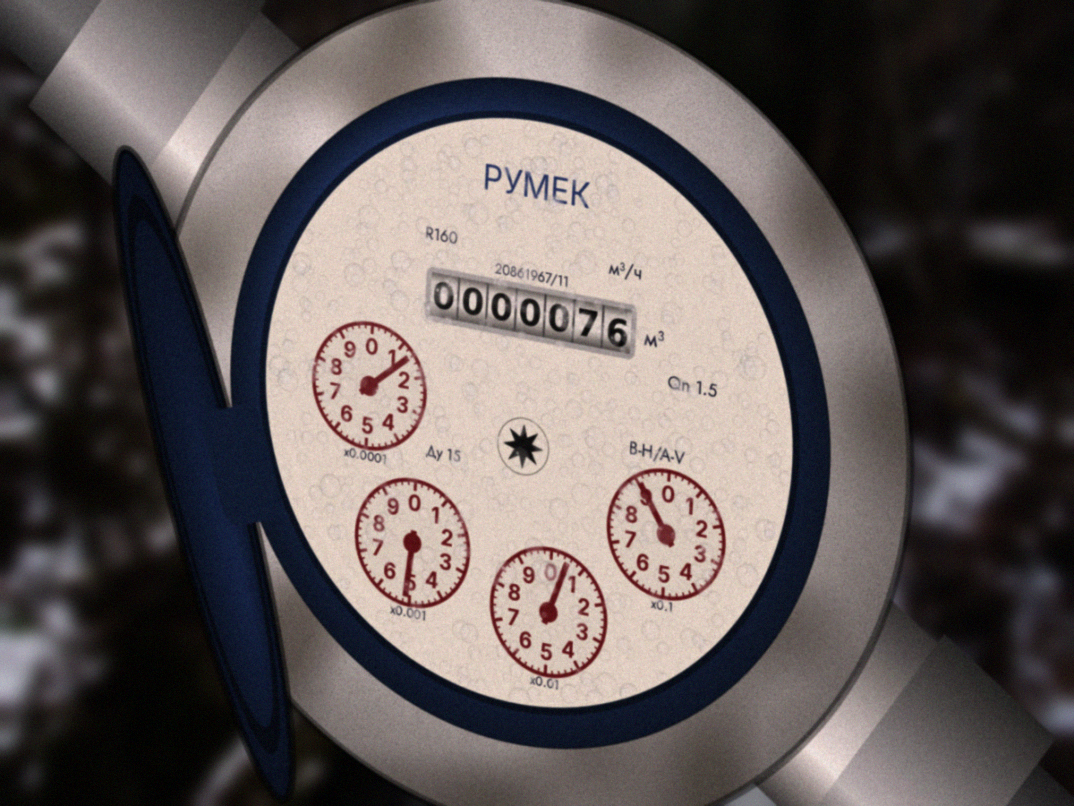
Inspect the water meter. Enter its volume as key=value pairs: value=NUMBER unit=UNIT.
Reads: value=75.9051 unit=m³
